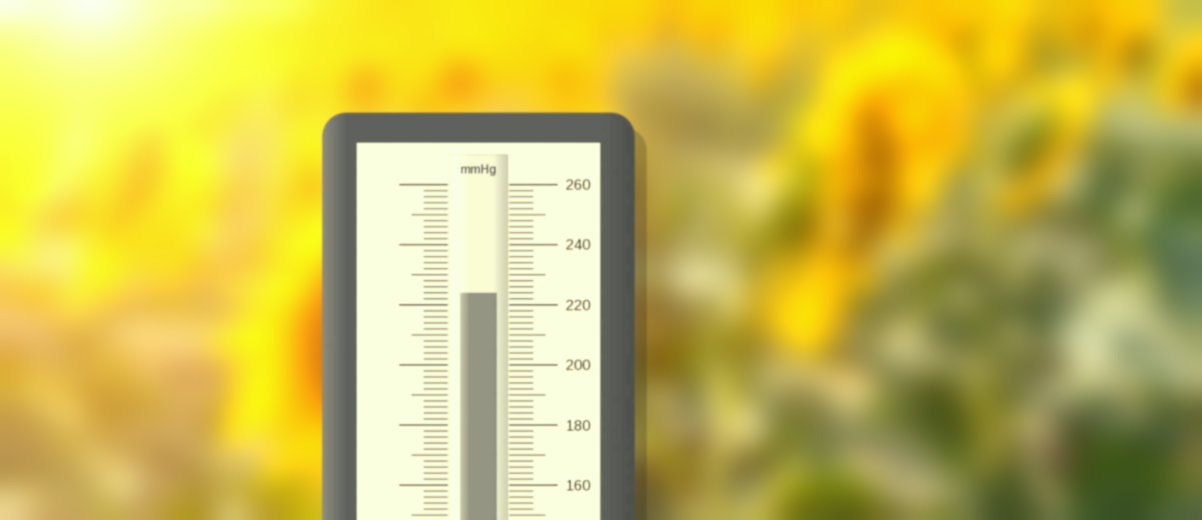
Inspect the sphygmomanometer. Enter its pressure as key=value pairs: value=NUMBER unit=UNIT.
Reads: value=224 unit=mmHg
